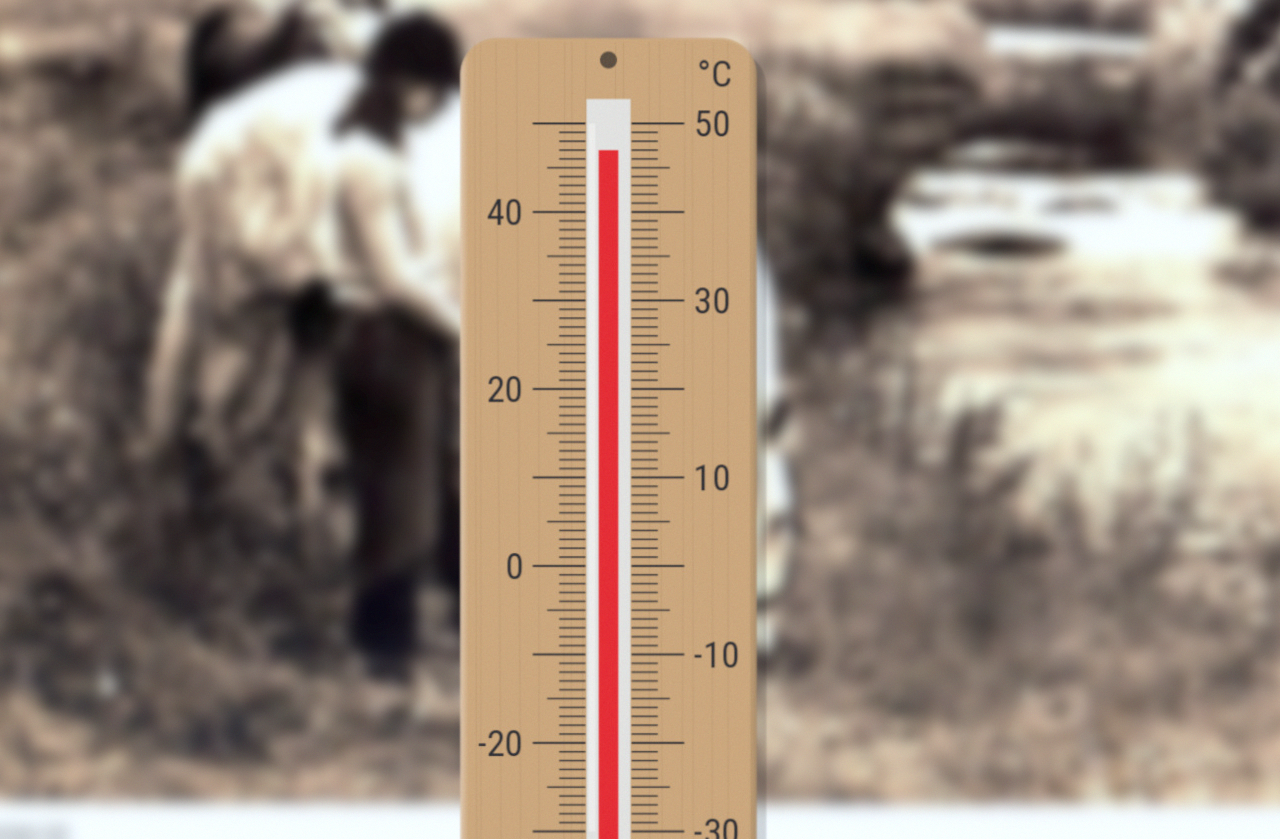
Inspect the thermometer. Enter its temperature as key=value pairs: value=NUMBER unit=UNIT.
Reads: value=47 unit=°C
